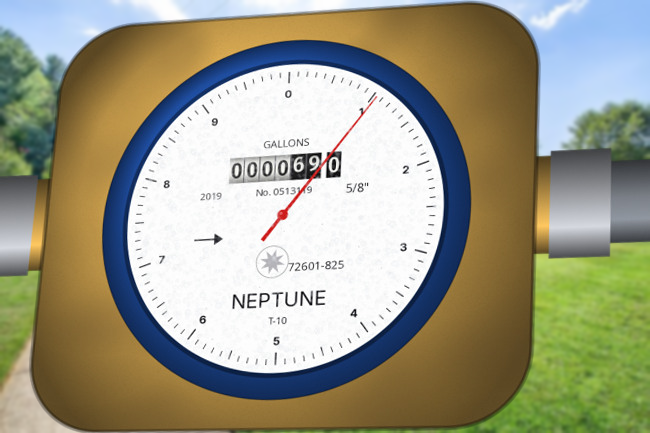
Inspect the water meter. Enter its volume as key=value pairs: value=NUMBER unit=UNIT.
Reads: value=691.0 unit=gal
